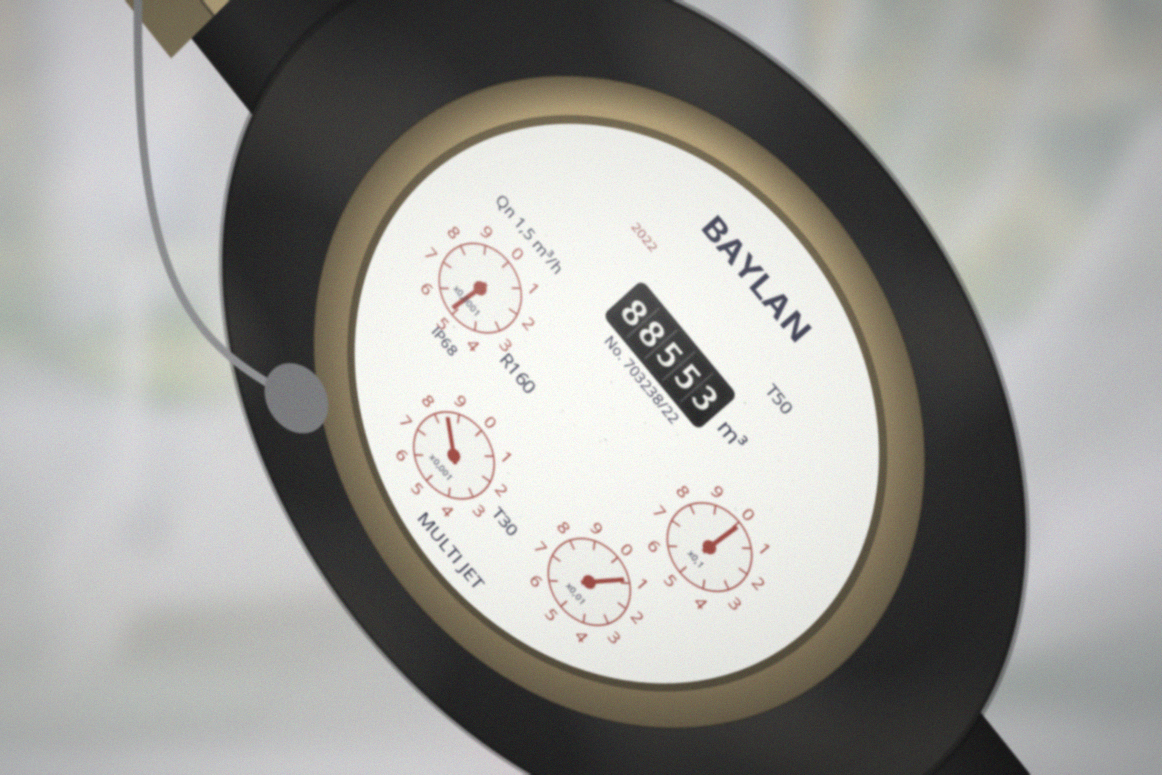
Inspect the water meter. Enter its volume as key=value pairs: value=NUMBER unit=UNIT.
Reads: value=88553.0085 unit=m³
